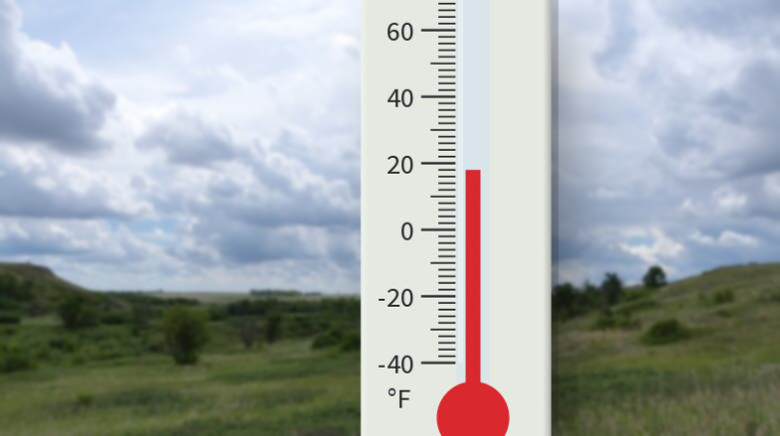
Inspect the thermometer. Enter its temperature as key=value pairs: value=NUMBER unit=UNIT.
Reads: value=18 unit=°F
